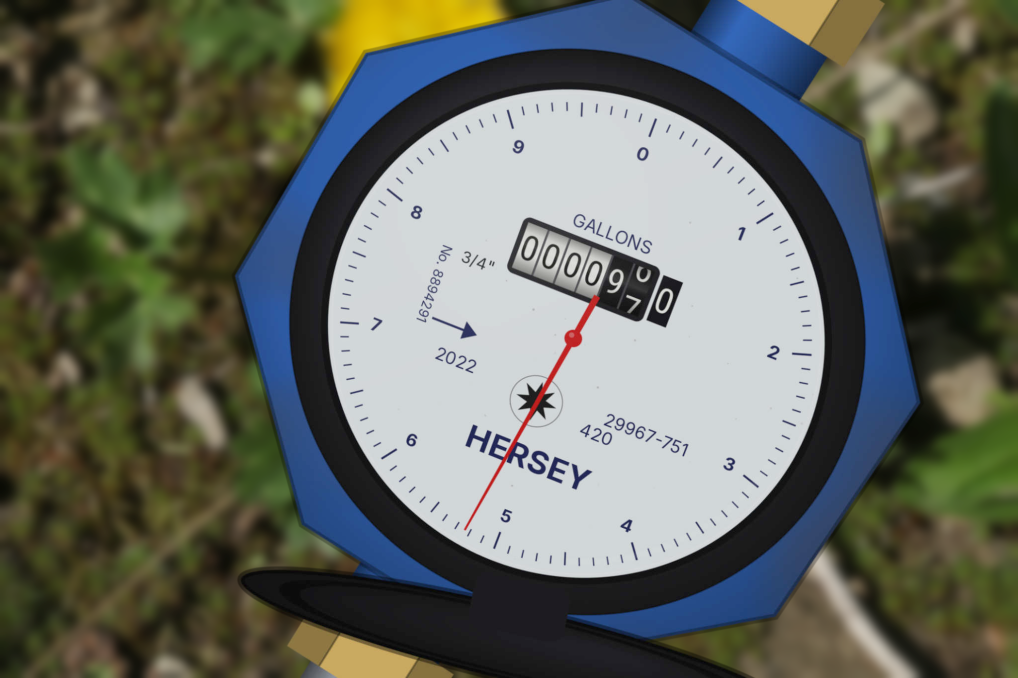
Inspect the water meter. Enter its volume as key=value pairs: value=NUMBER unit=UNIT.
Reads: value=965.2 unit=gal
